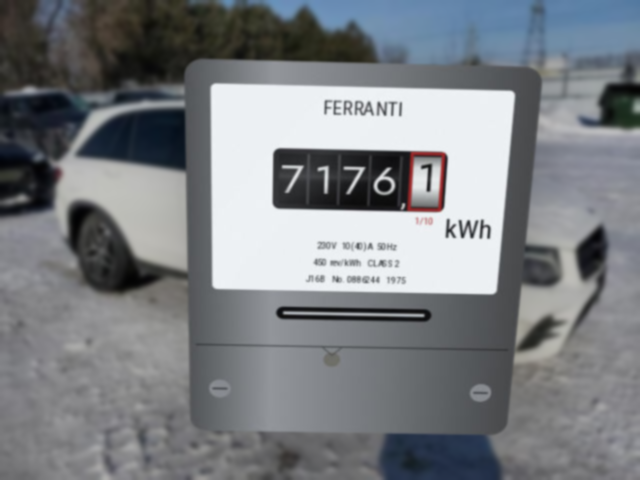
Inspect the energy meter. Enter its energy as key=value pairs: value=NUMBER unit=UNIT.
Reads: value=7176.1 unit=kWh
